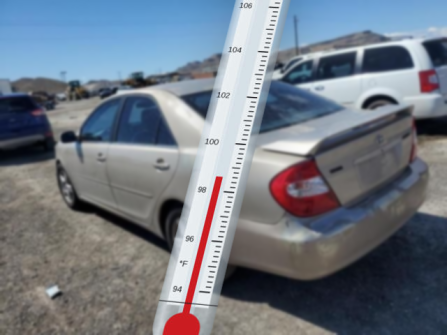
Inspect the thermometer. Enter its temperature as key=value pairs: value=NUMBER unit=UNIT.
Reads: value=98.6 unit=°F
